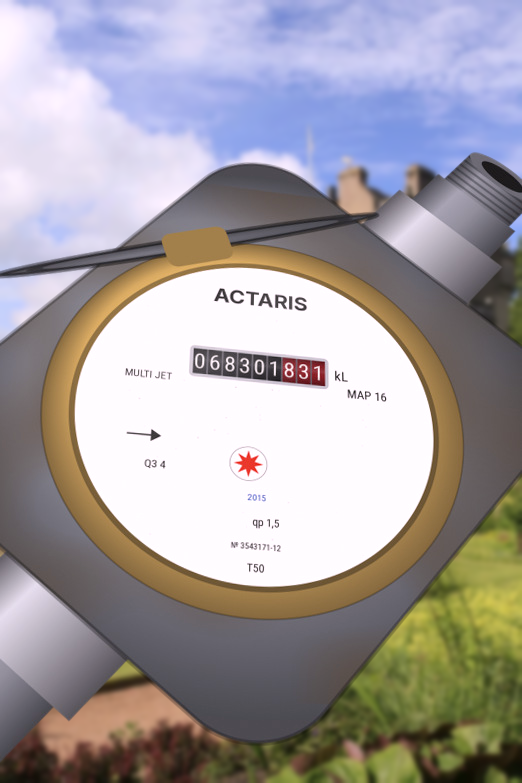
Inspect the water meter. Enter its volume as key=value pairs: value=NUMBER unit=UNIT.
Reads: value=68301.831 unit=kL
